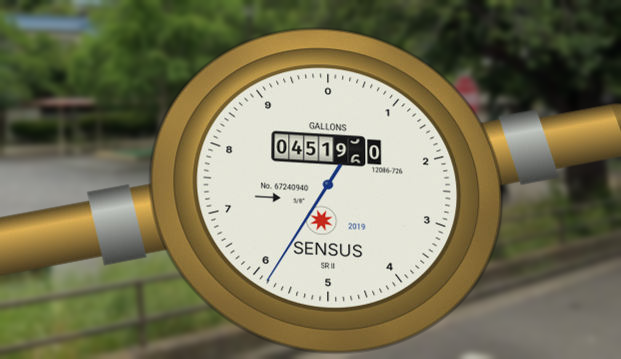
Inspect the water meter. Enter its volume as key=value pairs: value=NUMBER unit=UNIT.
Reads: value=451955.8 unit=gal
